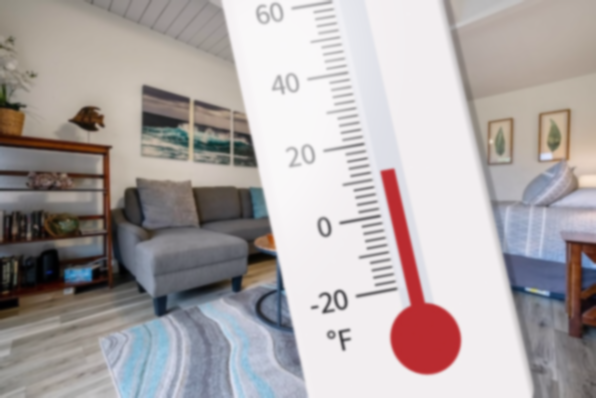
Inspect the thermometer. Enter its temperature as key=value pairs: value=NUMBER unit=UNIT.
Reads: value=12 unit=°F
